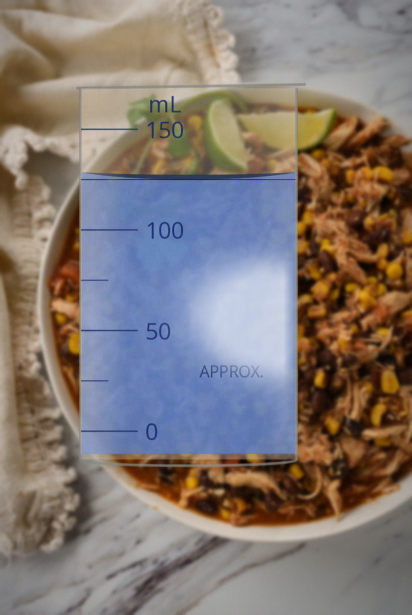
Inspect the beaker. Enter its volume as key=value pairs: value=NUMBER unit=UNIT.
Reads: value=125 unit=mL
